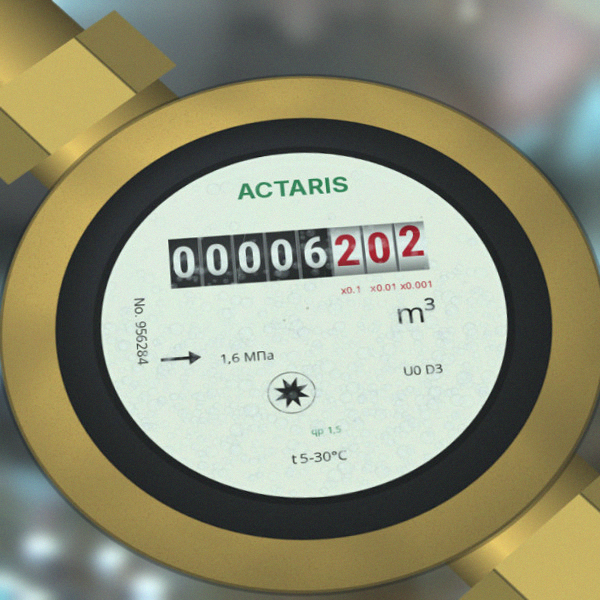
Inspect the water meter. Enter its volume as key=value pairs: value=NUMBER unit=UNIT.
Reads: value=6.202 unit=m³
